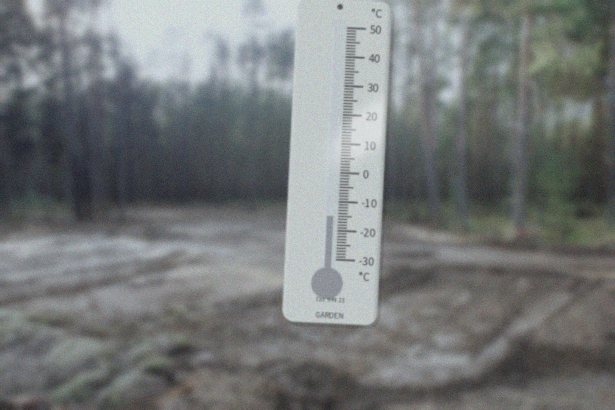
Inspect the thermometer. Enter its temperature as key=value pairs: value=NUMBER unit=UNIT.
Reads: value=-15 unit=°C
